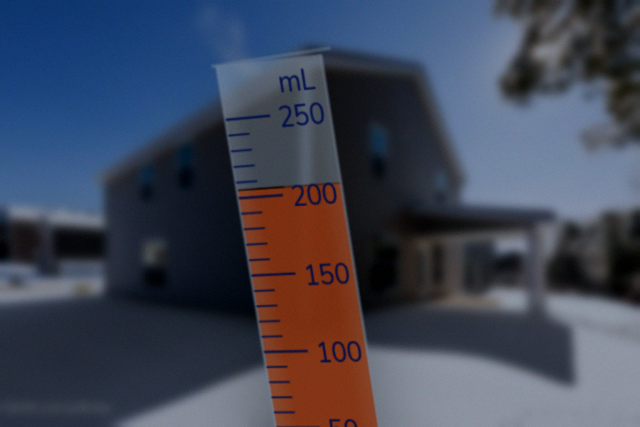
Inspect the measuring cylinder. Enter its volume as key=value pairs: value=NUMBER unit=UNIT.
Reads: value=205 unit=mL
